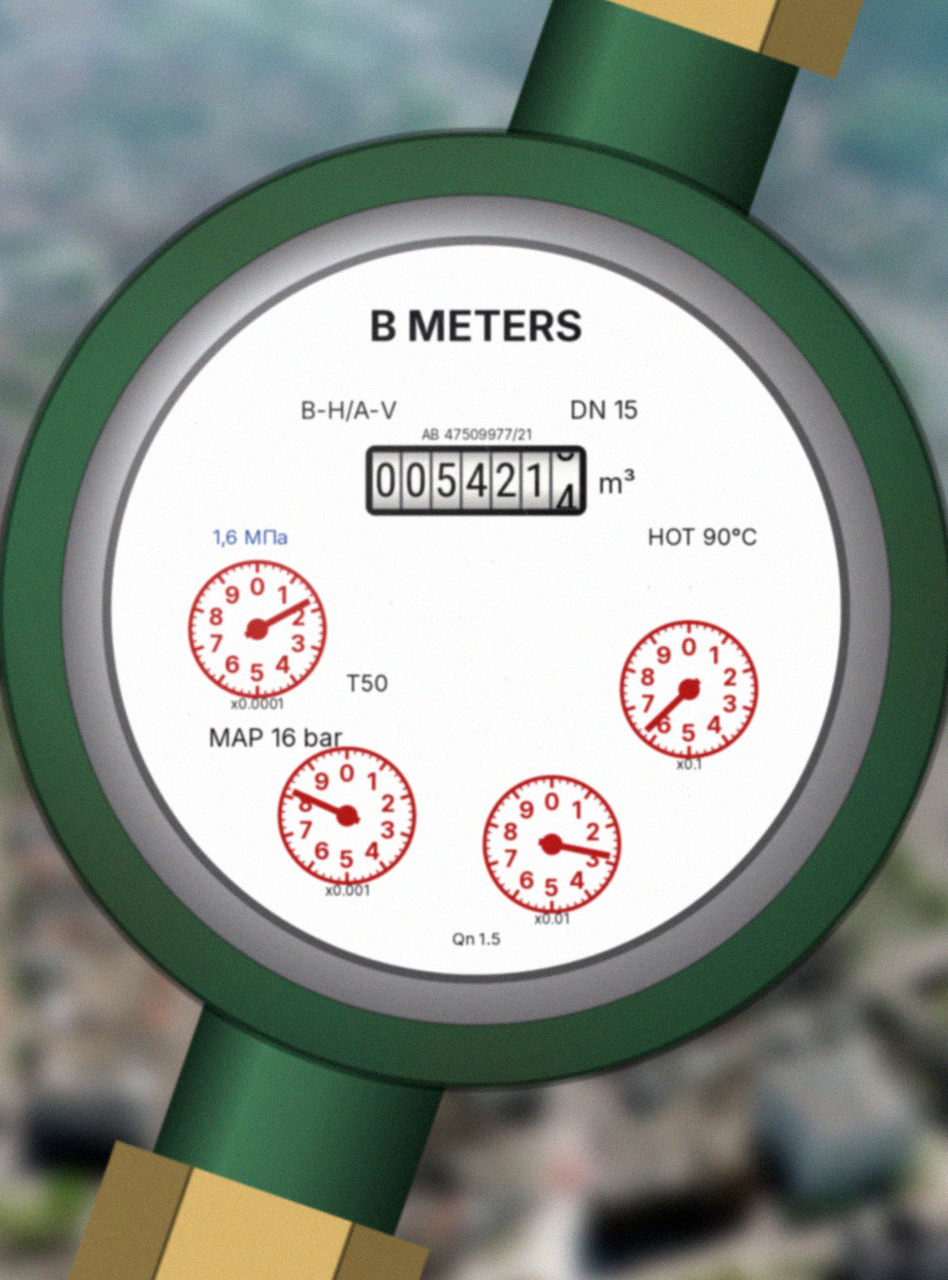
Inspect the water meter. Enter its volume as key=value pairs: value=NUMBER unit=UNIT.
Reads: value=54213.6281 unit=m³
